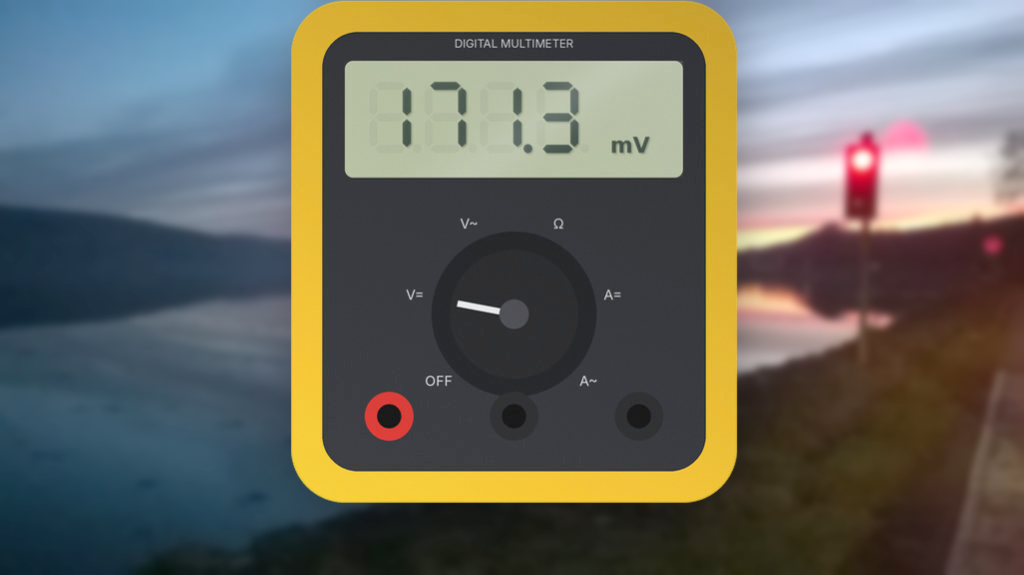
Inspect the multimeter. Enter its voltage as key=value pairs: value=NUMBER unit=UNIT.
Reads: value=171.3 unit=mV
